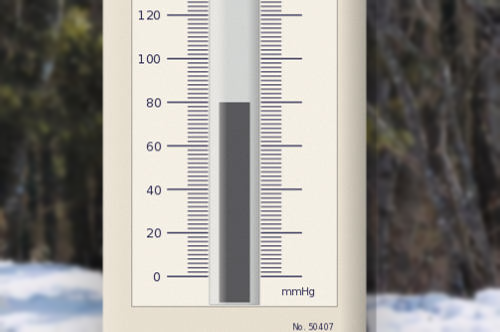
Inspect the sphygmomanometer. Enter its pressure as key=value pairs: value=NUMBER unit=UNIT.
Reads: value=80 unit=mmHg
